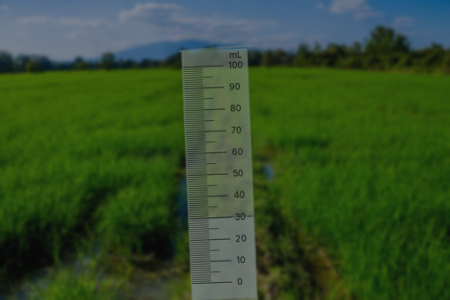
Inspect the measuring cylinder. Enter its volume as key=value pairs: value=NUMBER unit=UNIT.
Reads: value=30 unit=mL
